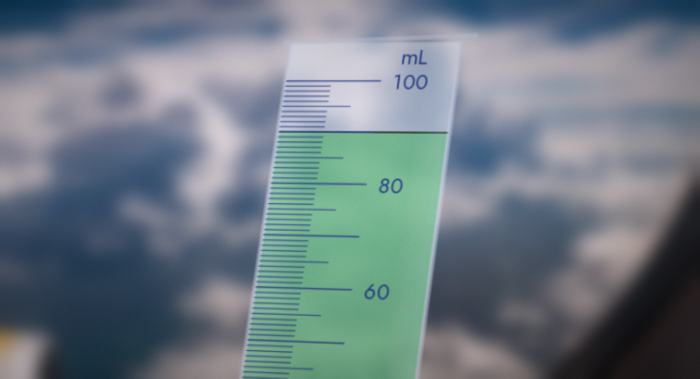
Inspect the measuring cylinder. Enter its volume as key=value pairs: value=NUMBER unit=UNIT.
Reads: value=90 unit=mL
